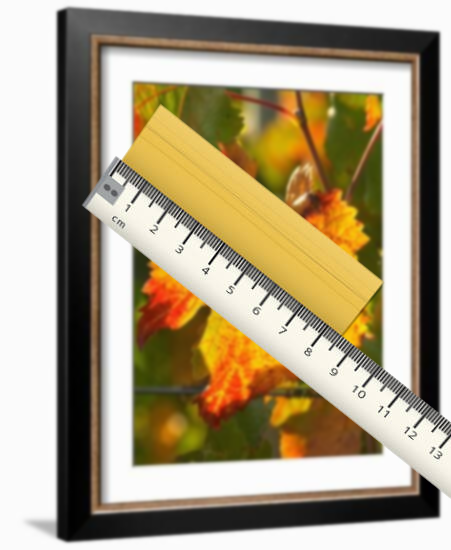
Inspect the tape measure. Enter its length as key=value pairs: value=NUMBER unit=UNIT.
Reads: value=8.5 unit=cm
